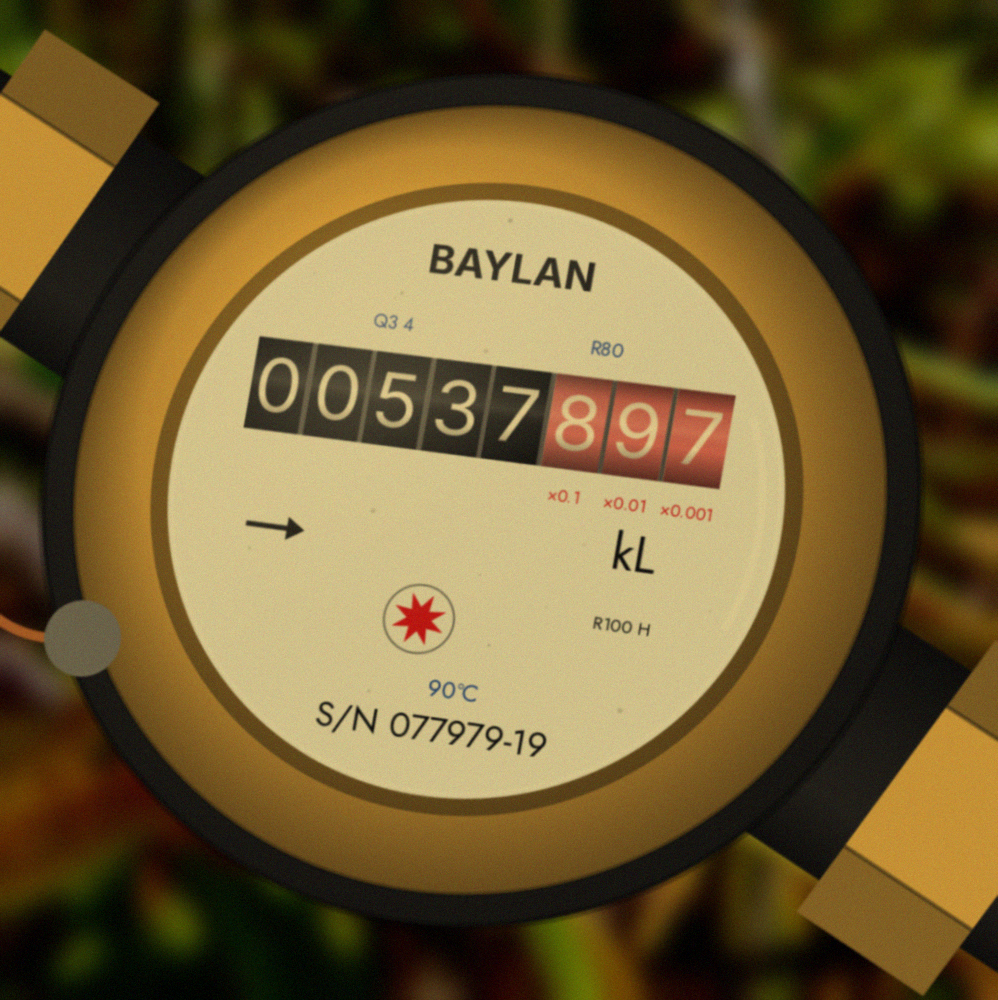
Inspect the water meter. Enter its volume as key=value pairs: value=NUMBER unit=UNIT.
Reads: value=537.897 unit=kL
